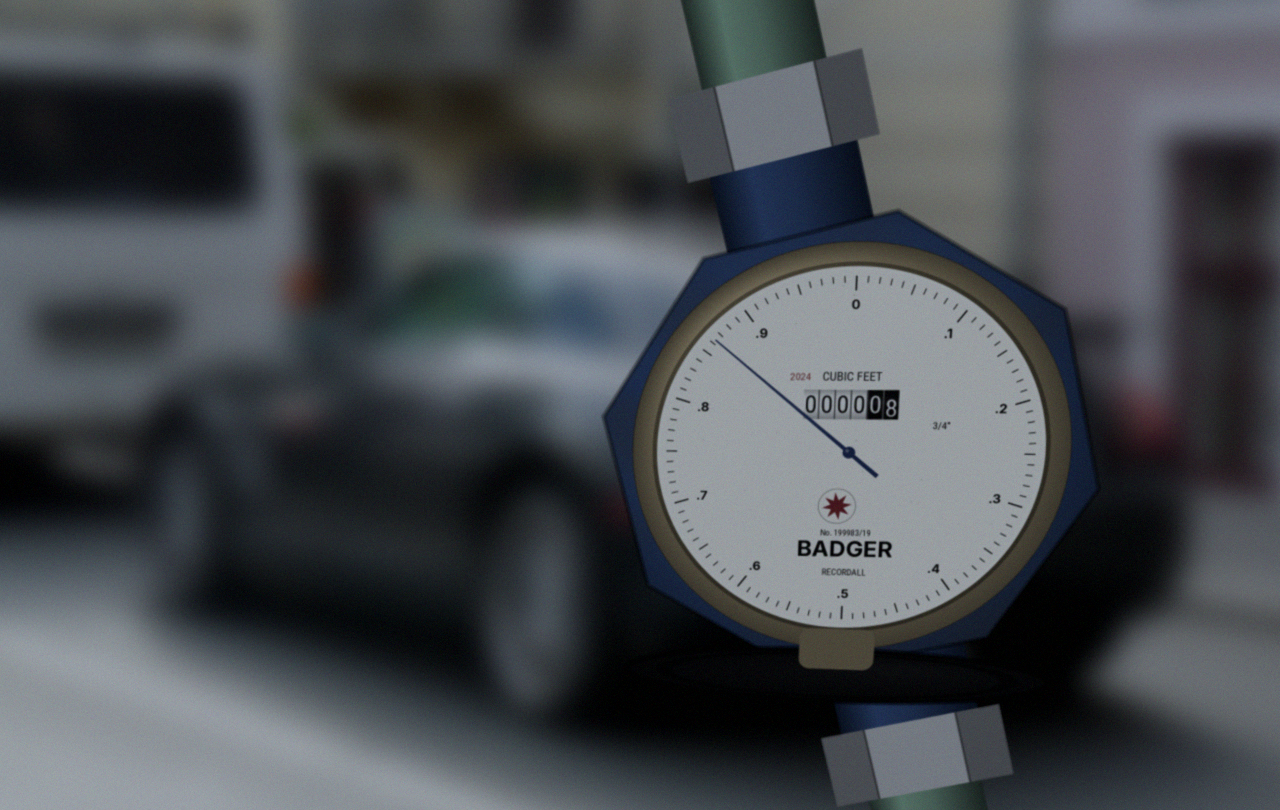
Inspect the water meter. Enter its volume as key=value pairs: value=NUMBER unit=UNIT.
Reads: value=7.86 unit=ft³
